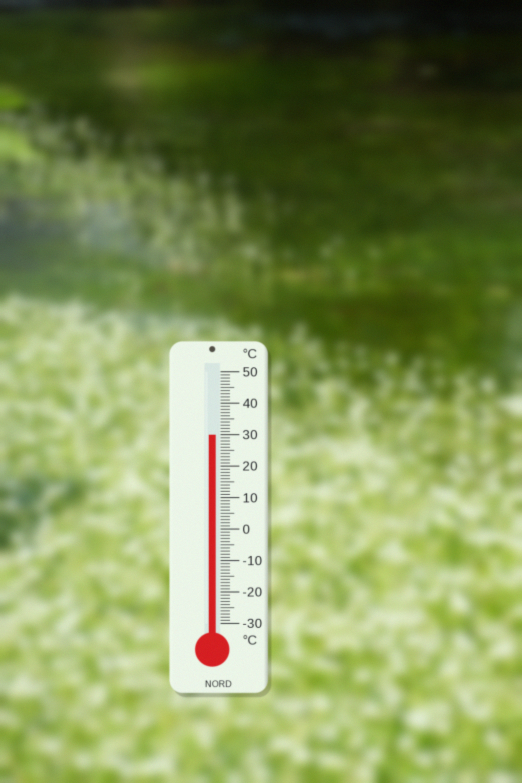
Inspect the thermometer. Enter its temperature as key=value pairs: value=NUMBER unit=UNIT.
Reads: value=30 unit=°C
